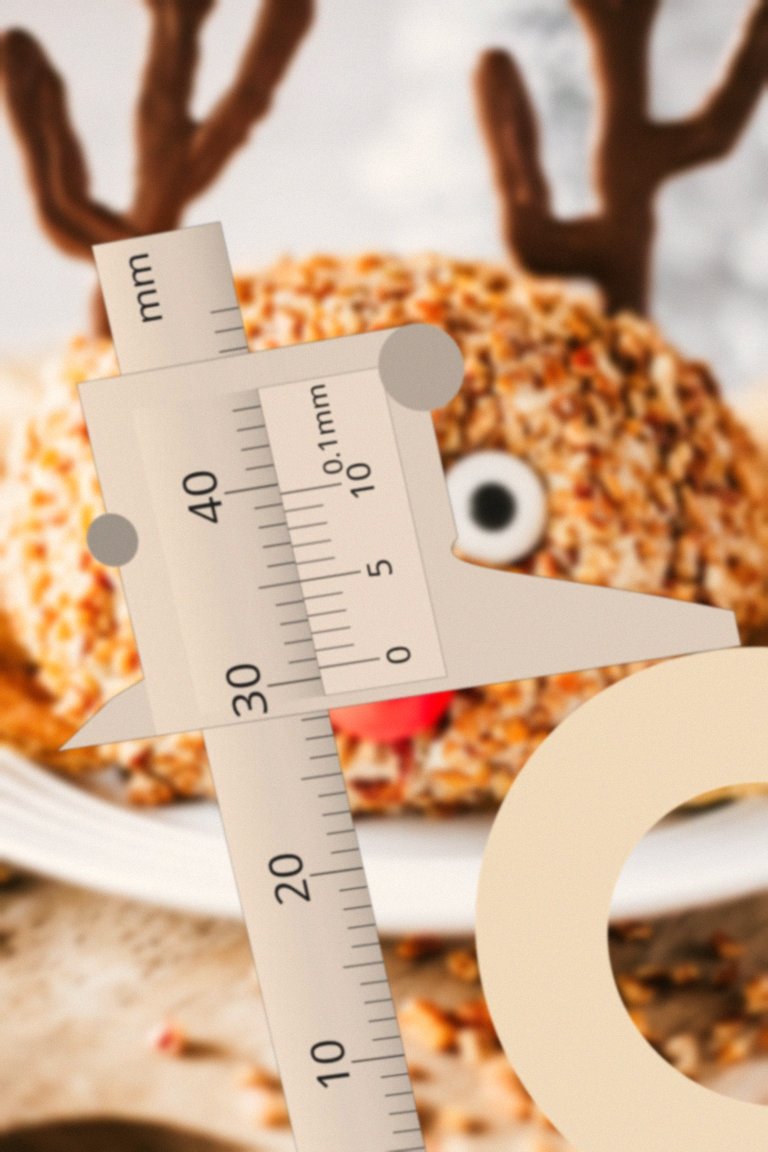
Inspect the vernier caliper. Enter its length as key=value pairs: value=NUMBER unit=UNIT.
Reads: value=30.5 unit=mm
